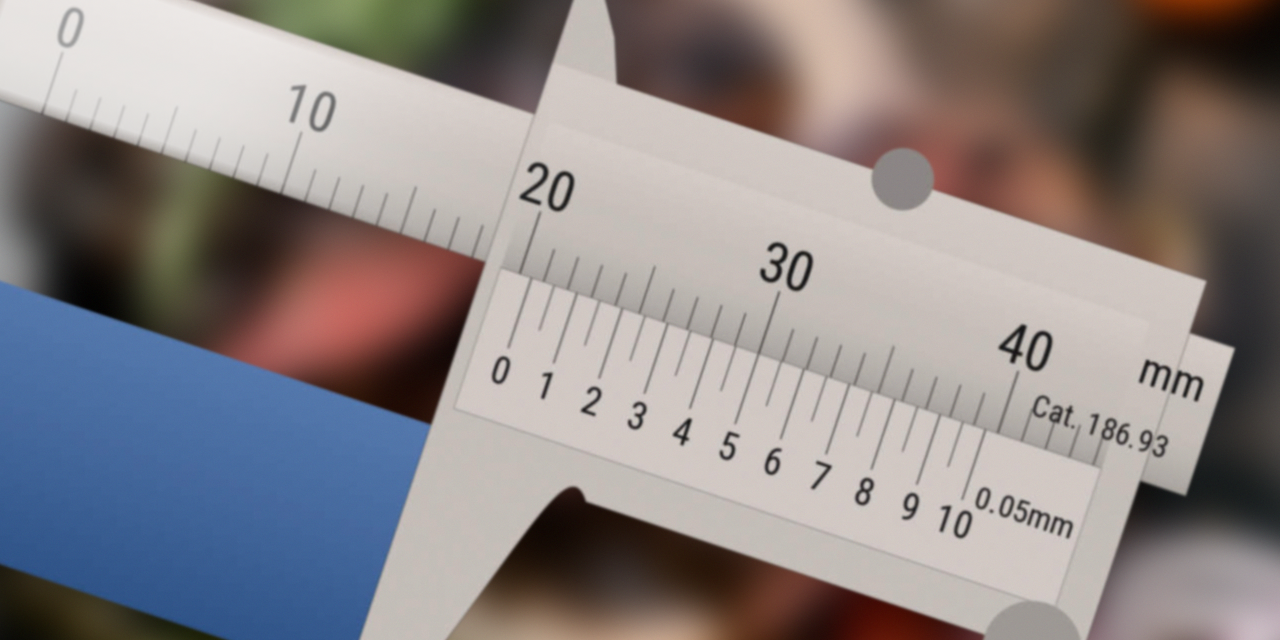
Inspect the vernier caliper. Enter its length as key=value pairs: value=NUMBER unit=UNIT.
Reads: value=20.5 unit=mm
